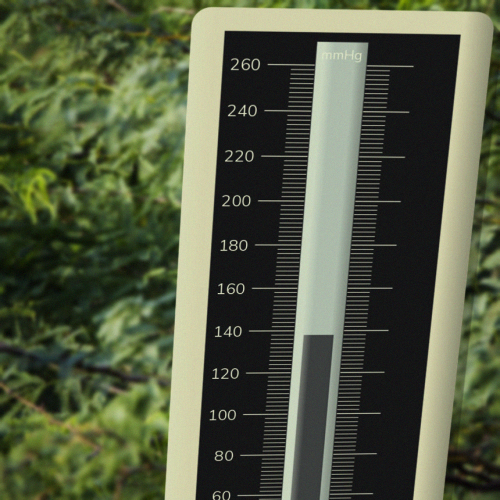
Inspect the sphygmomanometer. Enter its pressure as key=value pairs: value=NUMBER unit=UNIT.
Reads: value=138 unit=mmHg
